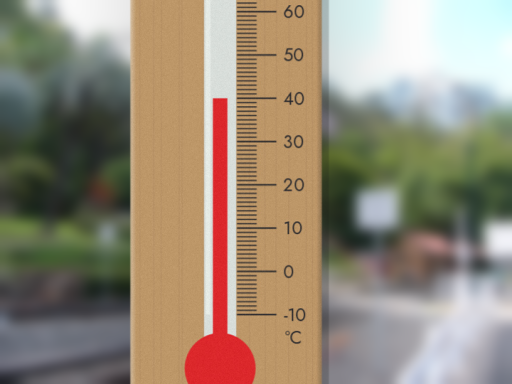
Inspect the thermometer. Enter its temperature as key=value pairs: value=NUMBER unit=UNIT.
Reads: value=40 unit=°C
